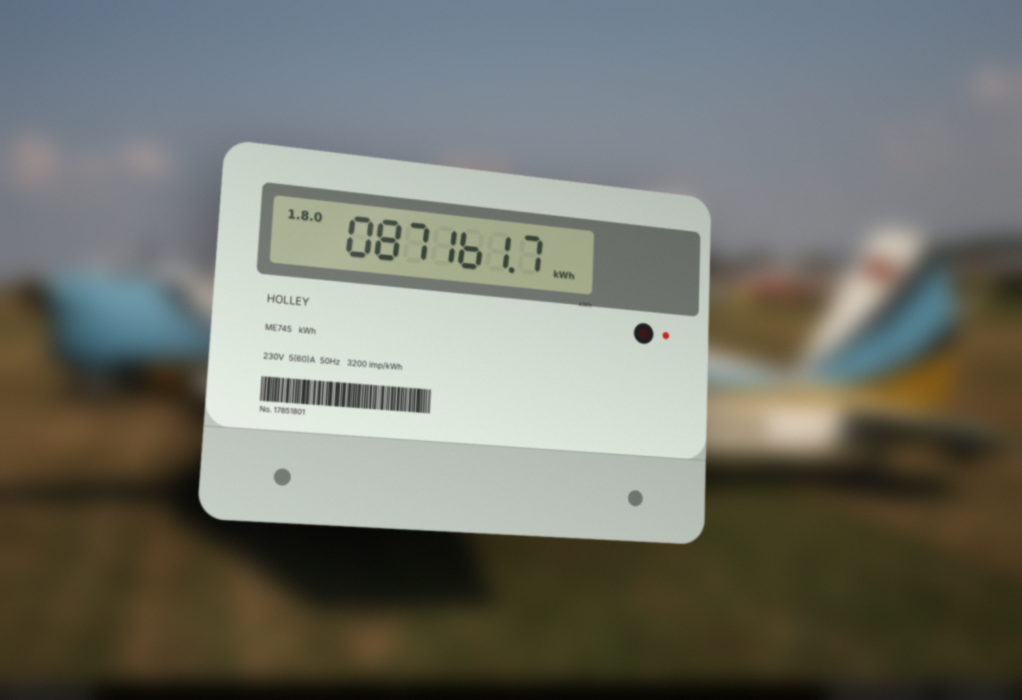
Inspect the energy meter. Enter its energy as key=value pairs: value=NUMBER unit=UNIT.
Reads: value=87161.7 unit=kWh
